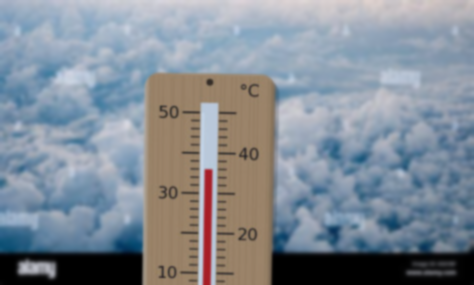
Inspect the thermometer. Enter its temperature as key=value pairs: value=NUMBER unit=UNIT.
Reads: value=36 unit=°C
